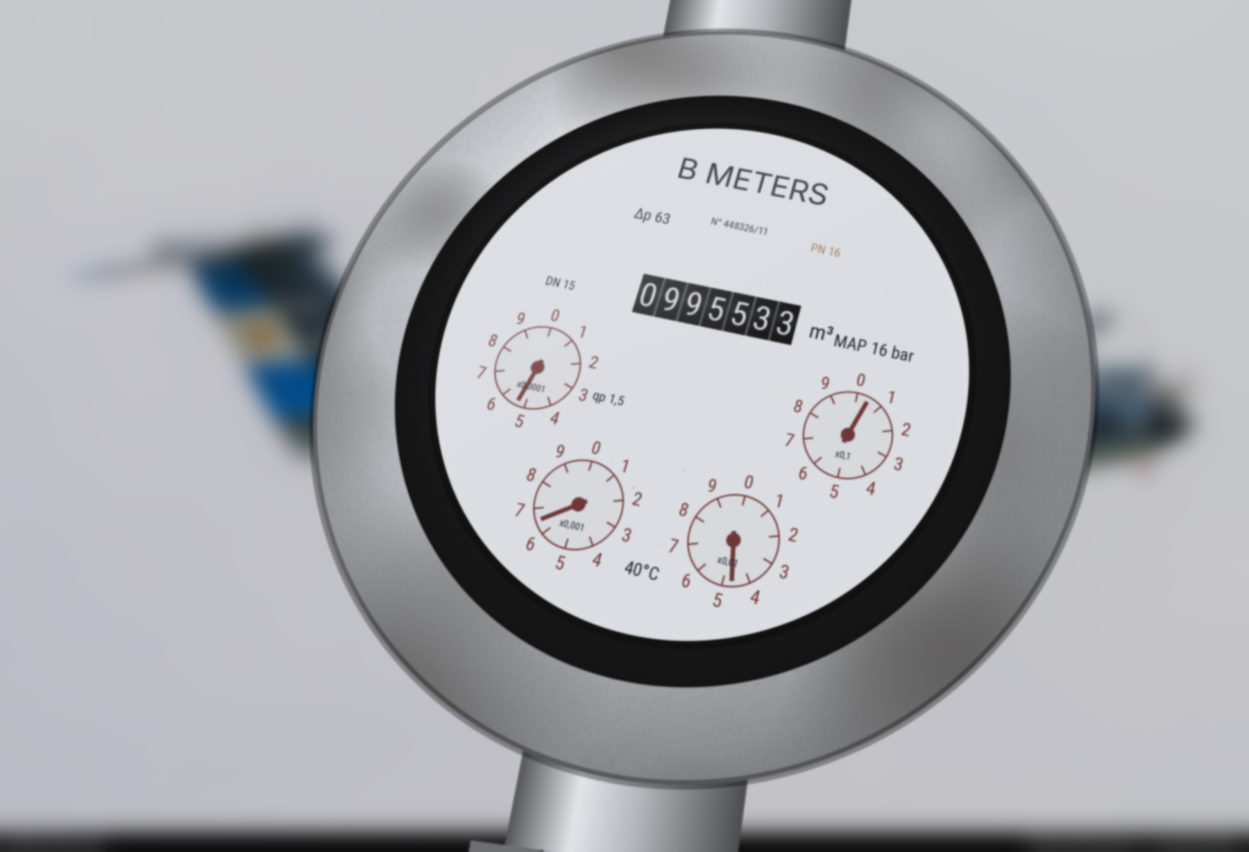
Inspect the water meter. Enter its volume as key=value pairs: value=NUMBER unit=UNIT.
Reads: value=995533.0465 unit=m³
